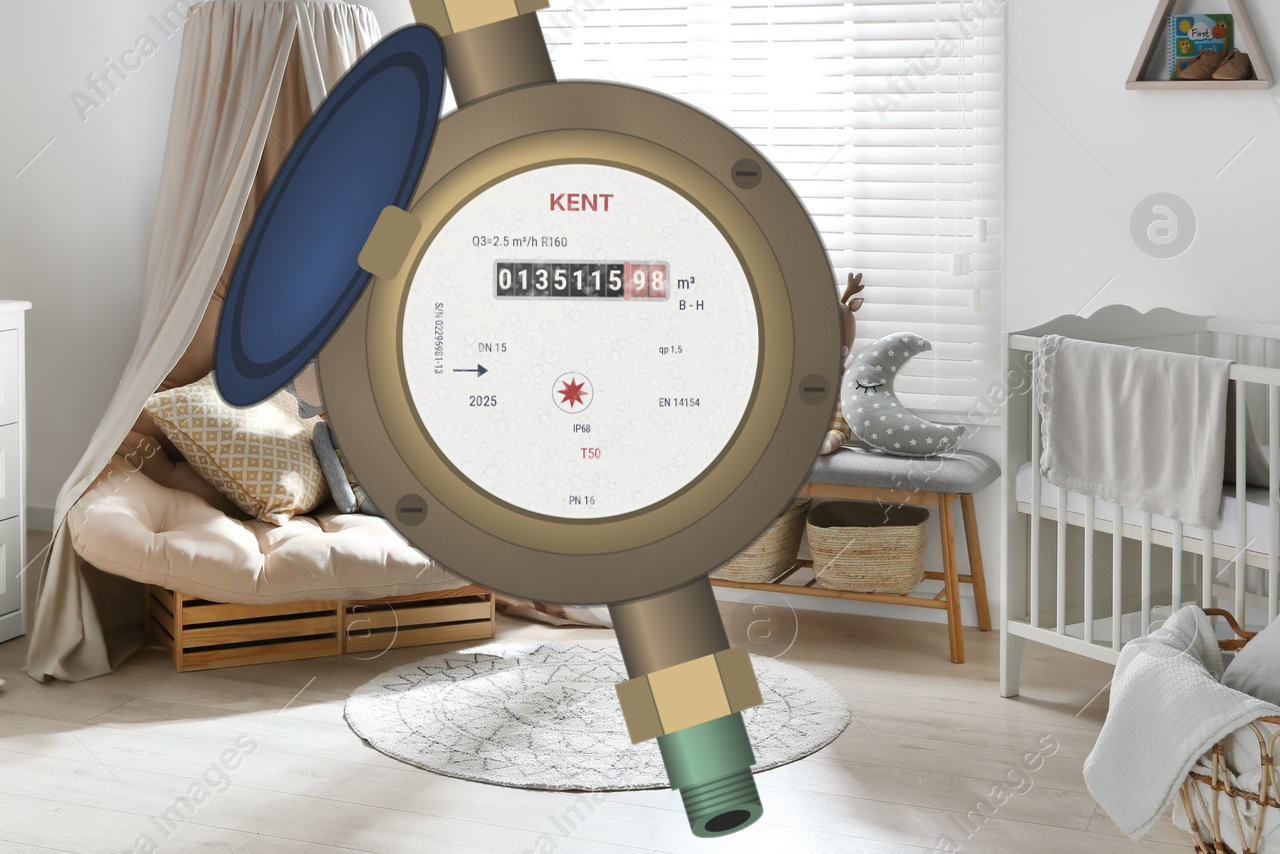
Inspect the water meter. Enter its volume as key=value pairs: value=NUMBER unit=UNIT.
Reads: value=135115.98 unit=m³
